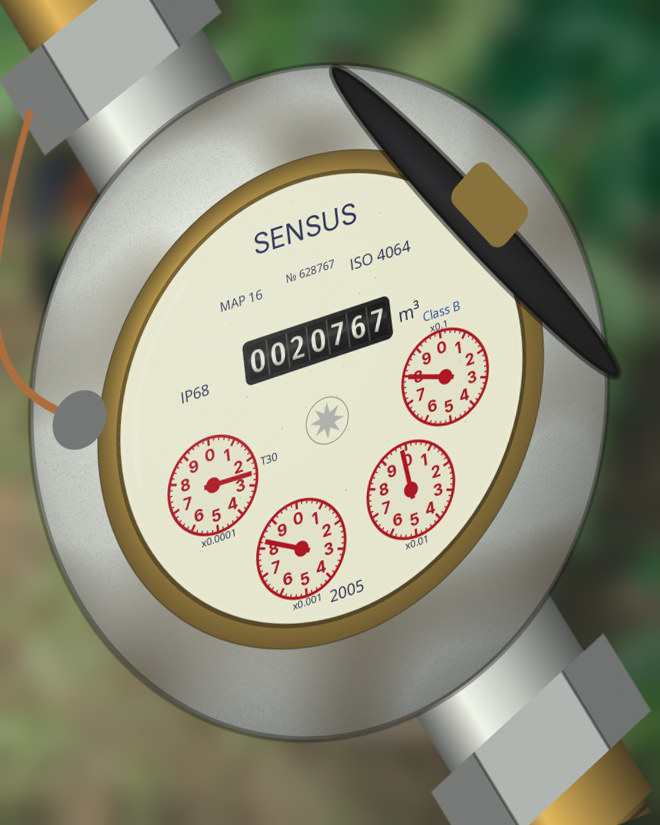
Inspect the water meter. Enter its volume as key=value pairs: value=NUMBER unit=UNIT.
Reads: value=20767.7982 unit=m³
